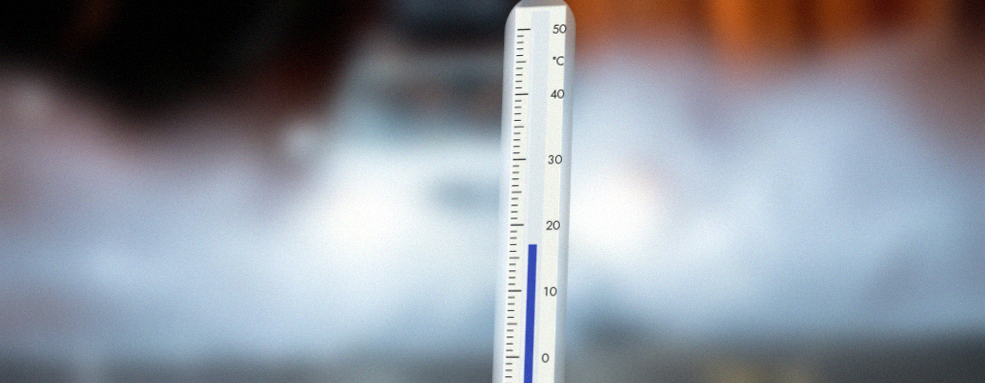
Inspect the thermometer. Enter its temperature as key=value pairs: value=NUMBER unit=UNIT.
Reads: value=17 unit=°C
